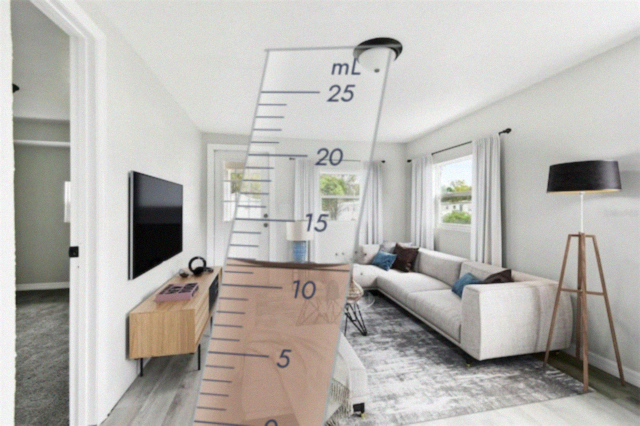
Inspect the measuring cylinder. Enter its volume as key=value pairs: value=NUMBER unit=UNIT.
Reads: value=11.5 unit=mL
